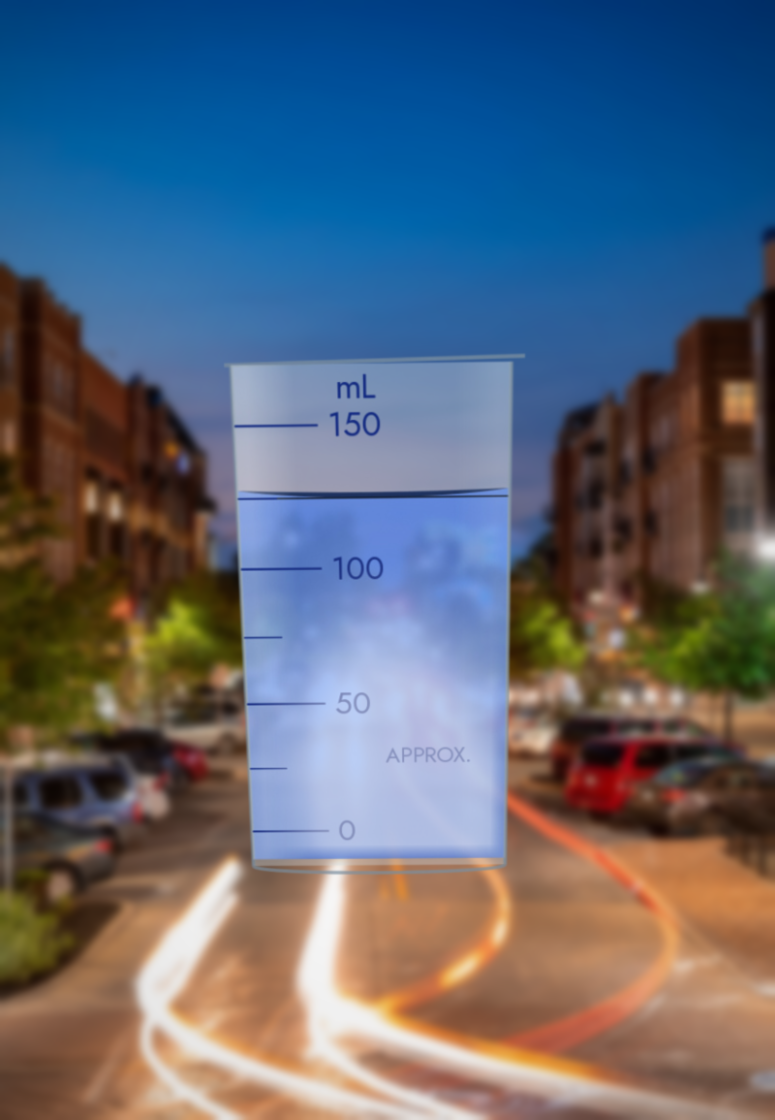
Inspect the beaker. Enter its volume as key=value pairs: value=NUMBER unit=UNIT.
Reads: value=125 unit=mL
